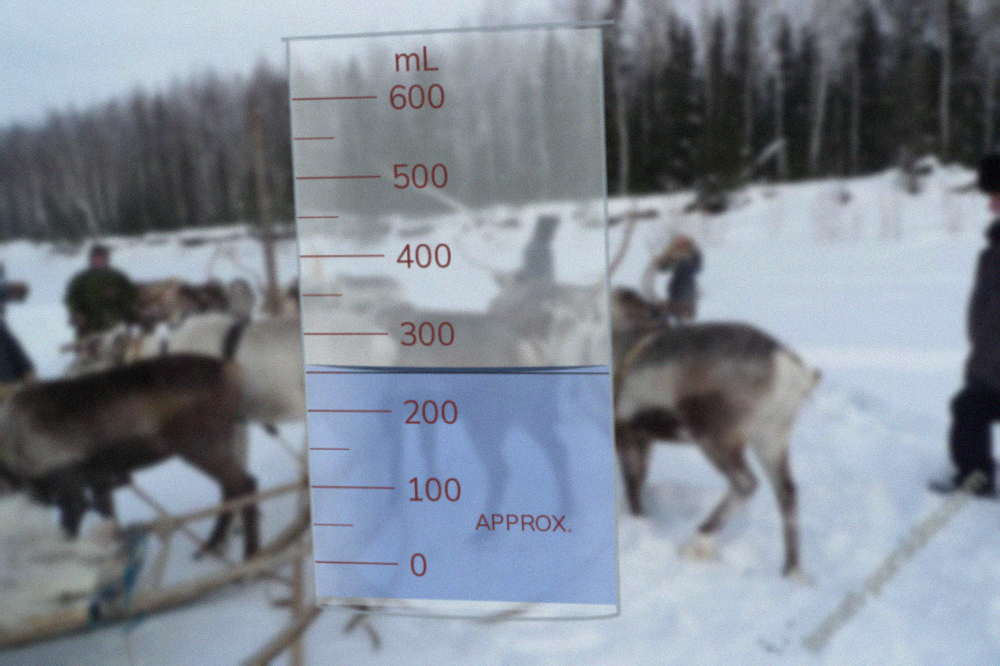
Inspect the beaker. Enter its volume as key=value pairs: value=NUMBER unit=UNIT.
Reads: value=250 unit=mL
